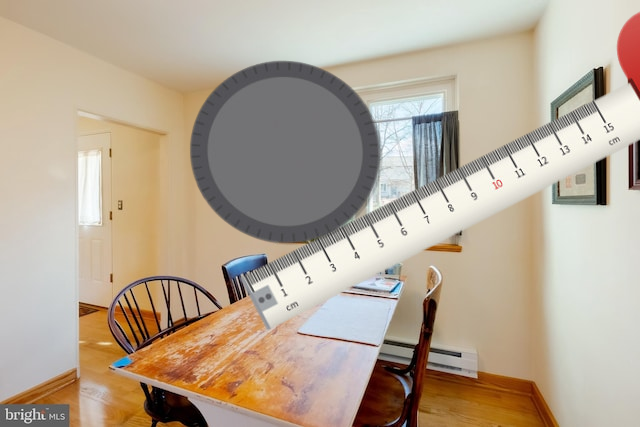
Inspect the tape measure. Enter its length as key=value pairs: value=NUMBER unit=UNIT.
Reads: value=7 unit=cm
